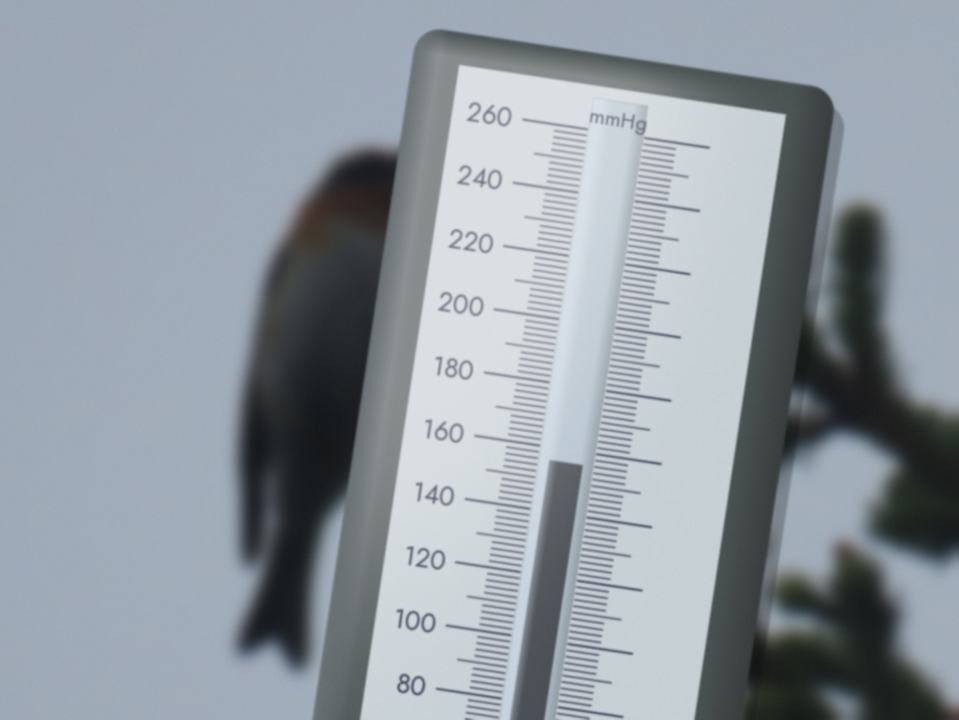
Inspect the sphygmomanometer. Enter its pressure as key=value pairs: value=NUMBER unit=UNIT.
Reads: value=156 unit=mmHg
